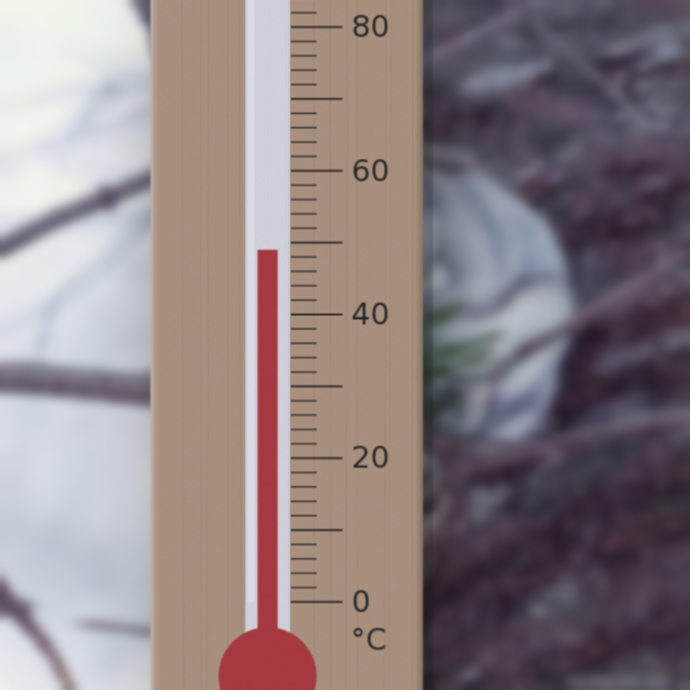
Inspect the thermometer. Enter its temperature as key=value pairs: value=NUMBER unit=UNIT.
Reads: value=49 unit=°C
